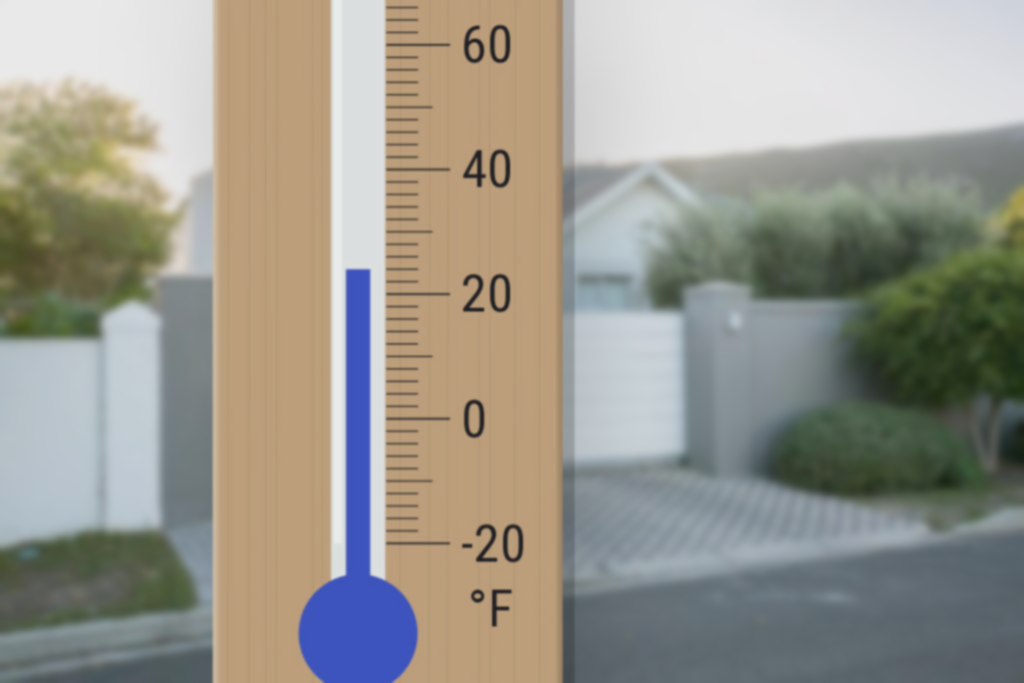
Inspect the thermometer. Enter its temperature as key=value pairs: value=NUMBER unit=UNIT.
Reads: value=24 unit=°F
